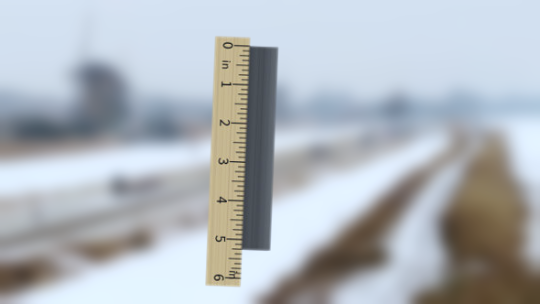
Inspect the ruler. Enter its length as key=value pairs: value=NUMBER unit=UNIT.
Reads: value=5.25 unit=in
